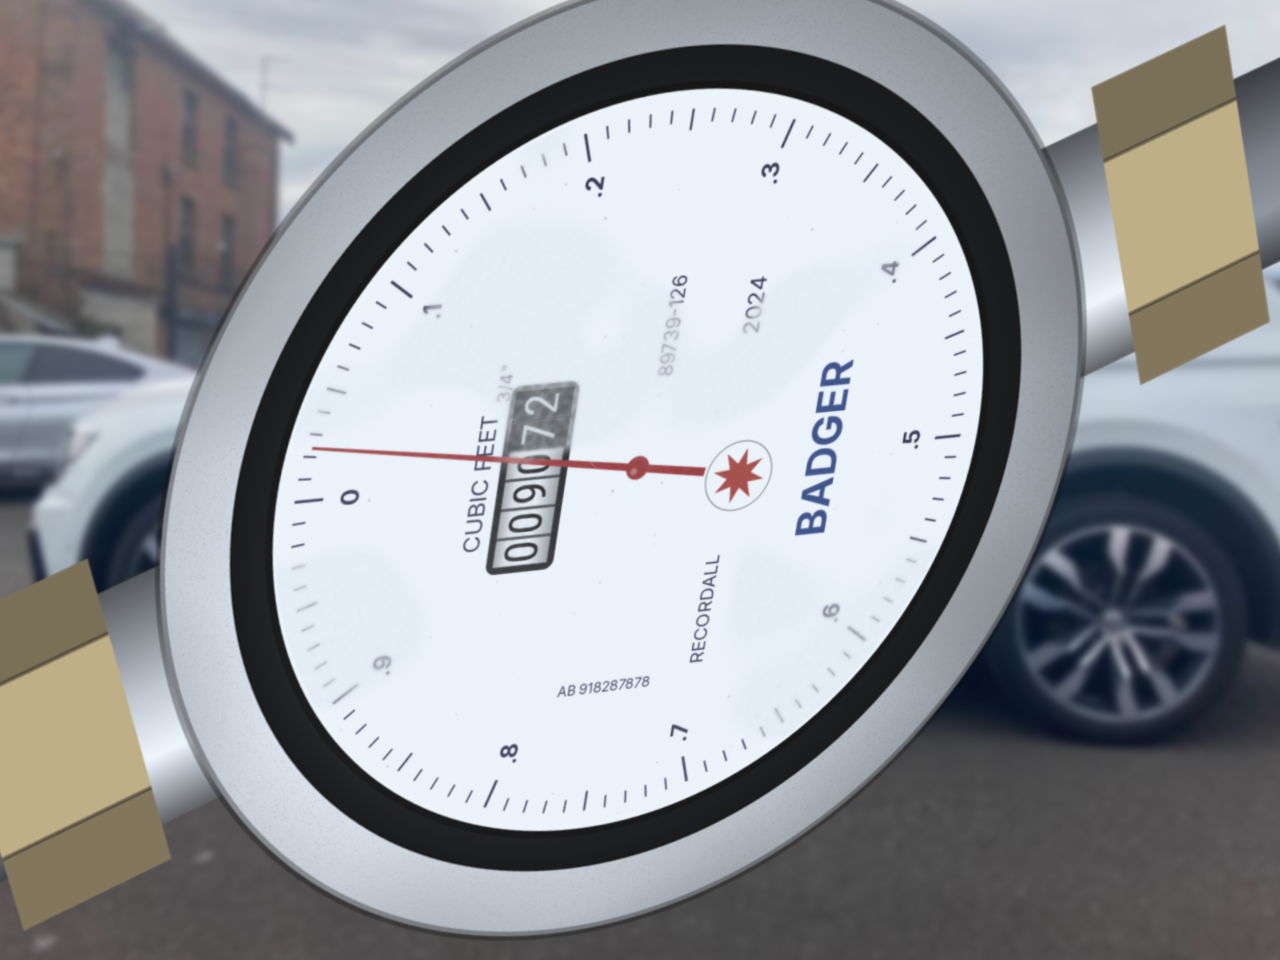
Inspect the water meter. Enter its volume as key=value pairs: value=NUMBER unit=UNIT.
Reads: value=9072.02 unit=ft³
